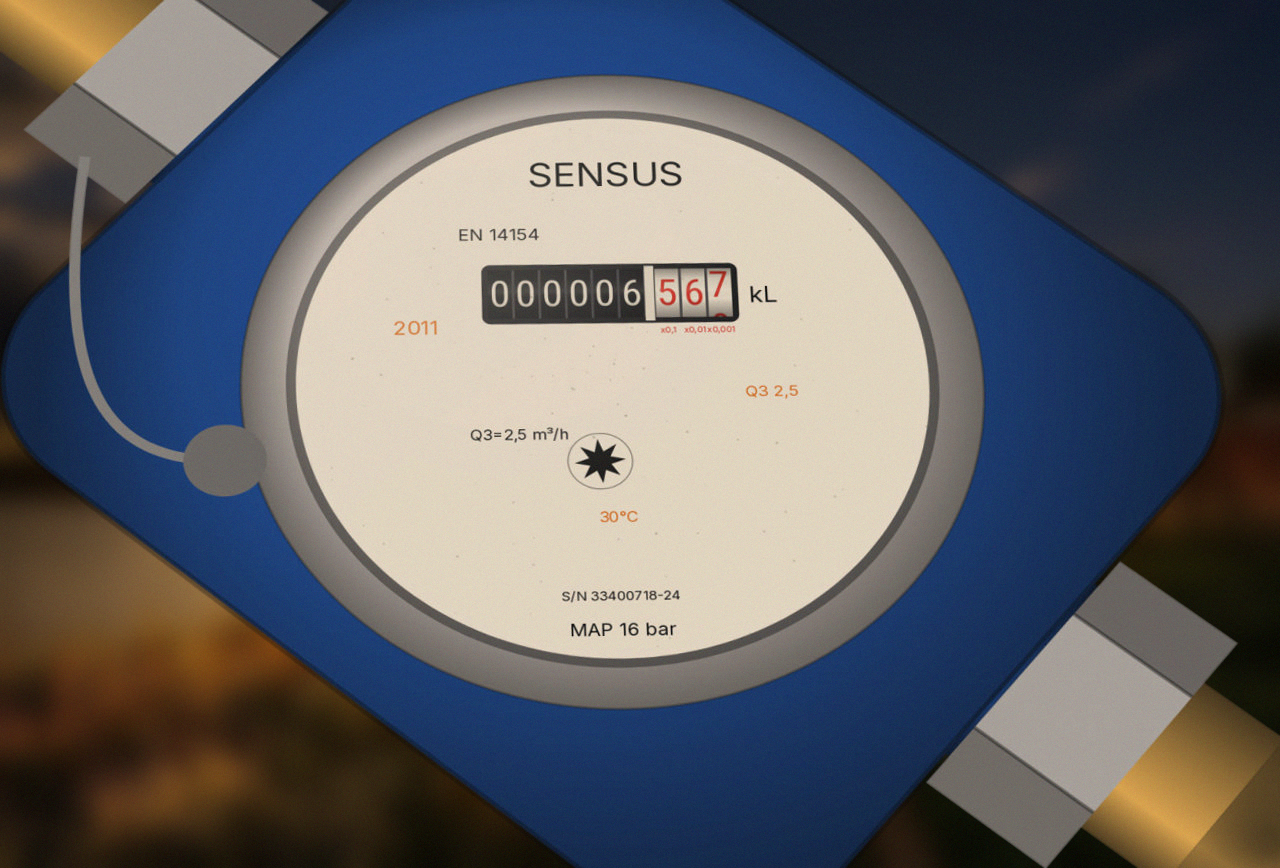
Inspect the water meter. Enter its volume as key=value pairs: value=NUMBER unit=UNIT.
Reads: value=6.567 unit=kL
